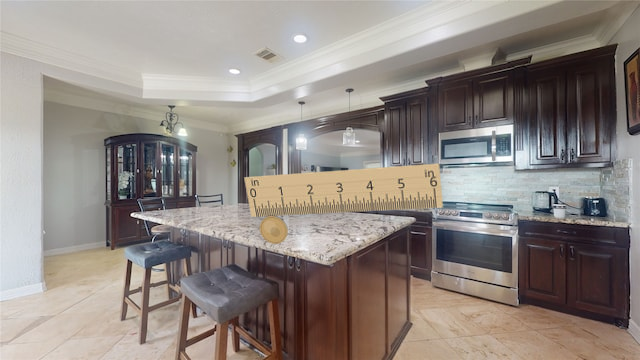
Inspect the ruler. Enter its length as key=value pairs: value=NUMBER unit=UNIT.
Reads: value=1 unit=in
